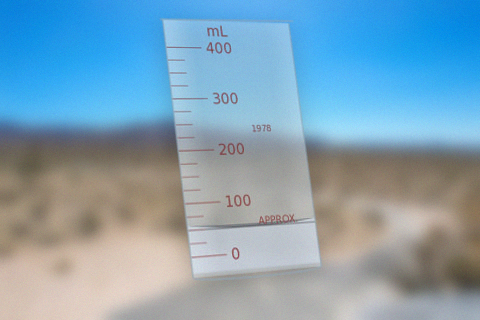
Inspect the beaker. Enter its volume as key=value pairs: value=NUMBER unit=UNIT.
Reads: value=50 unit=mL
